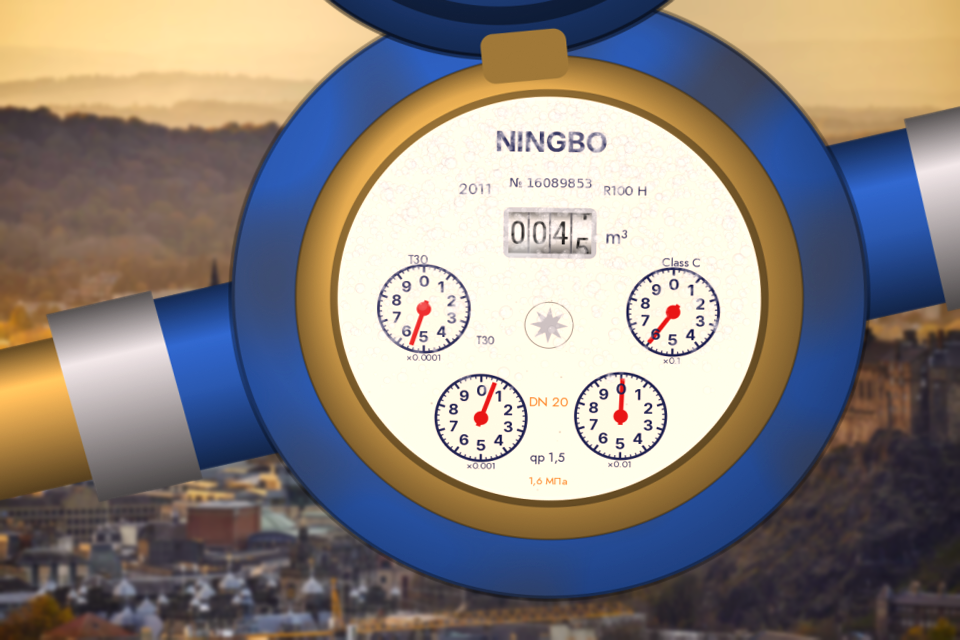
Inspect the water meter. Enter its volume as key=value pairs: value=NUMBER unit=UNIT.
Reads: value=44.6005 unit=m³
